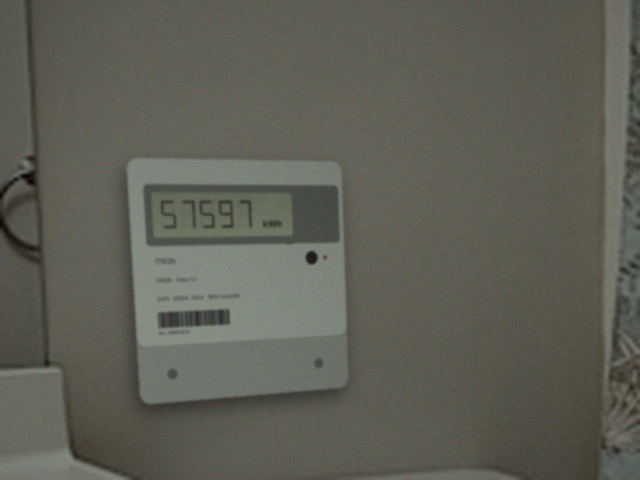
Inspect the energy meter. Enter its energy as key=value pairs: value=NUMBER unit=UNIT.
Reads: value=57597 unit=kWh
